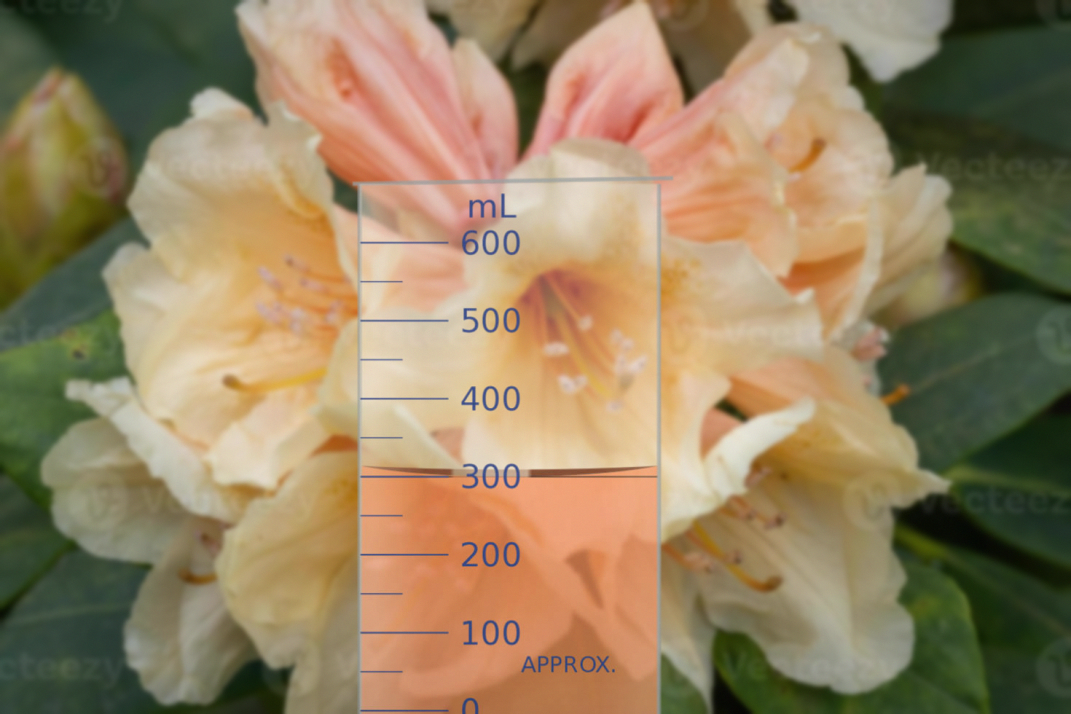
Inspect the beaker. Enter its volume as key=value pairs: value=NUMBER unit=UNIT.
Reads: value=300 unit=mL
